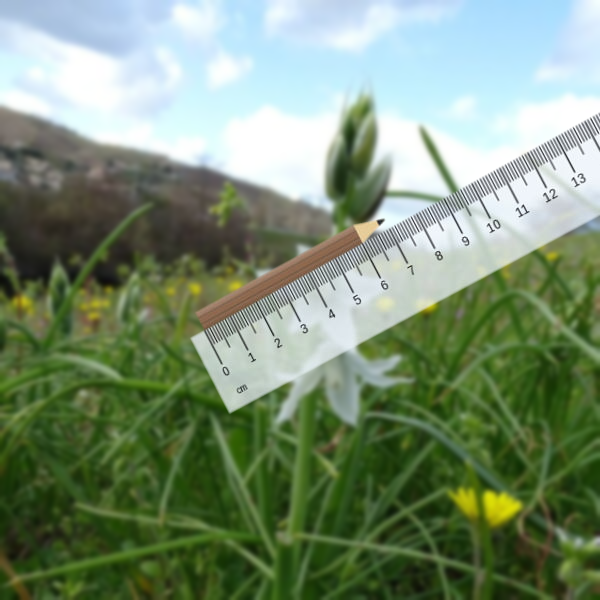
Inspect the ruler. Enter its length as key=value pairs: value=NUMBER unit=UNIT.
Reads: value=7 unit=cm
